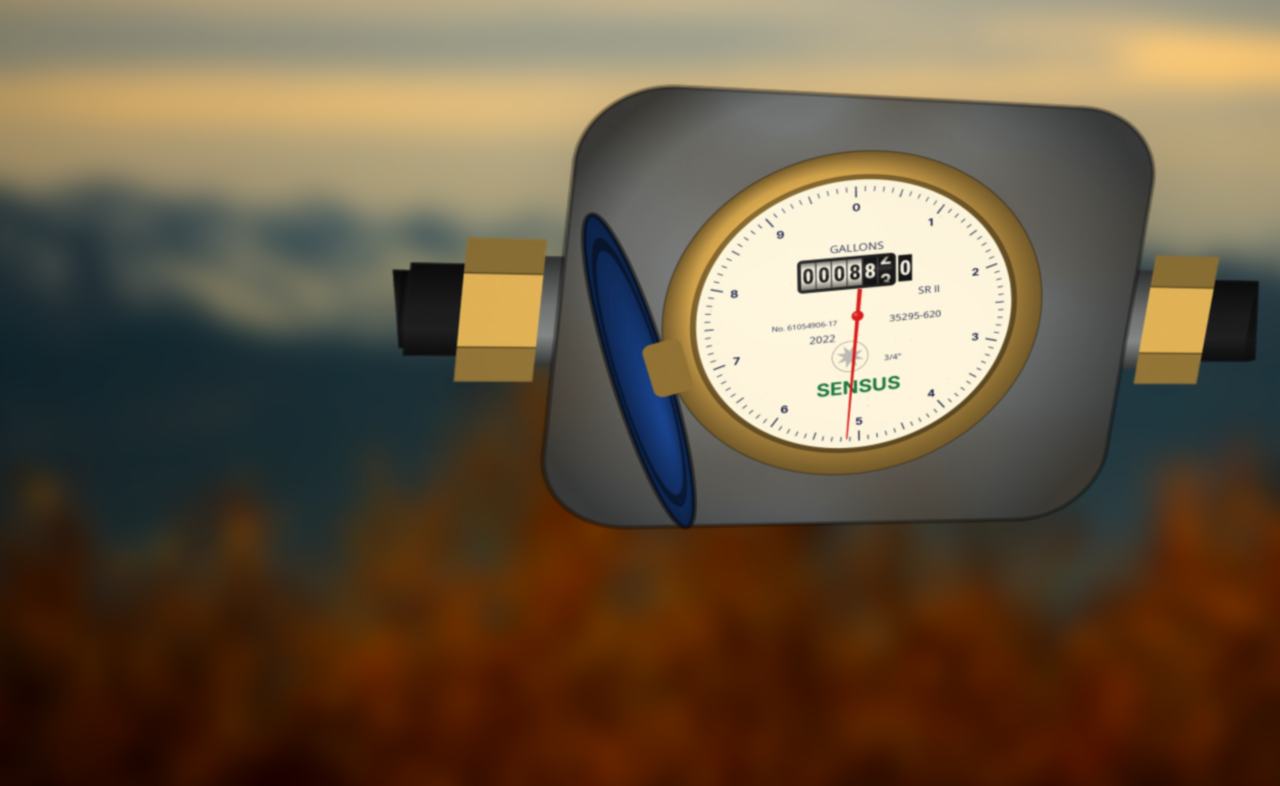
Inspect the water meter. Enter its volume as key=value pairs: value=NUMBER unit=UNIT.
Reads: value=8825.1 unit=gal
